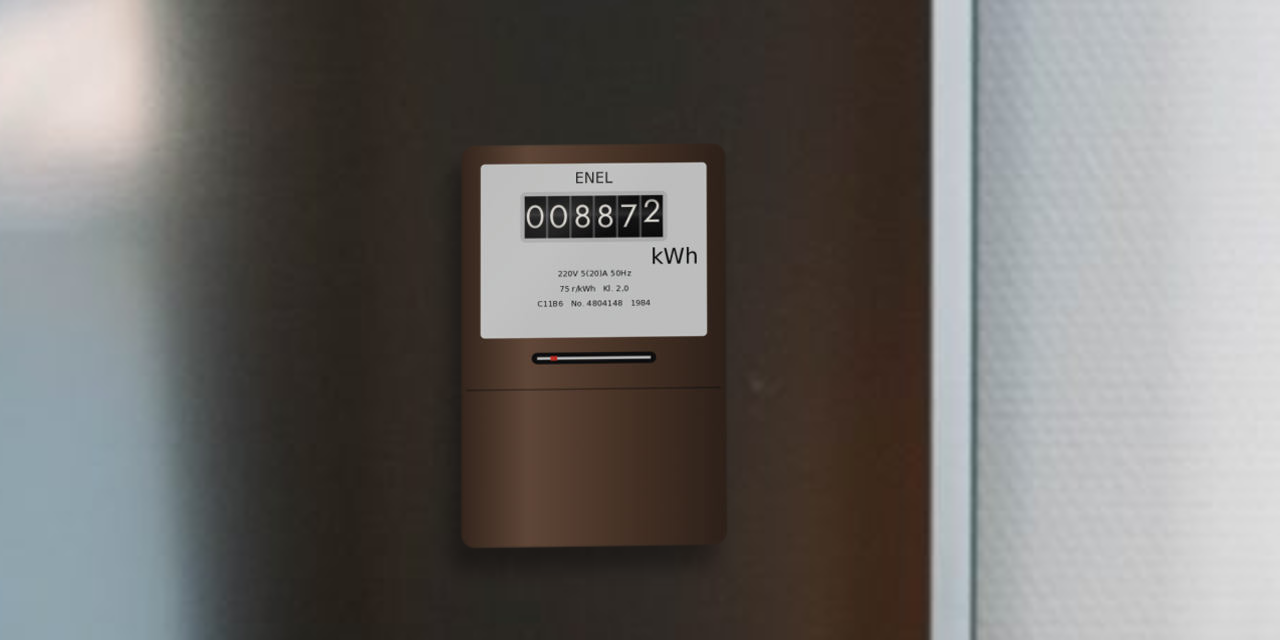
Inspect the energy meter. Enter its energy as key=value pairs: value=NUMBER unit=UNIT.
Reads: value=8872 unit=kWh
